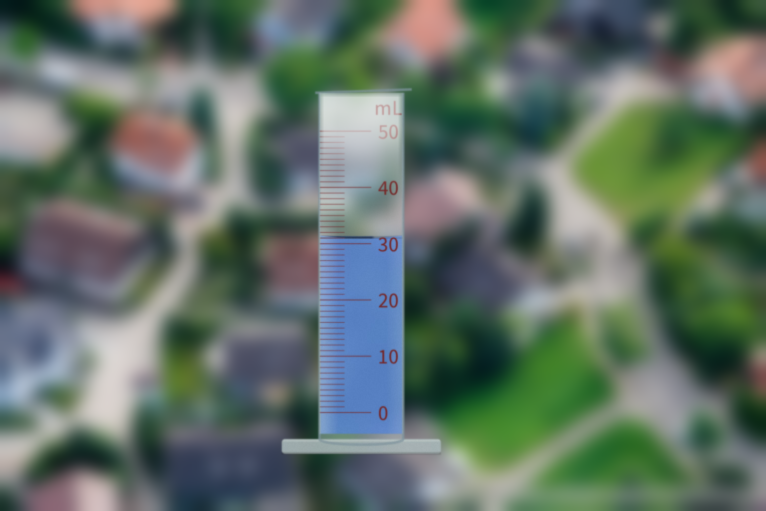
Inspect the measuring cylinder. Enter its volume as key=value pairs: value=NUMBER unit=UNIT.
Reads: value=31 unit=mL
